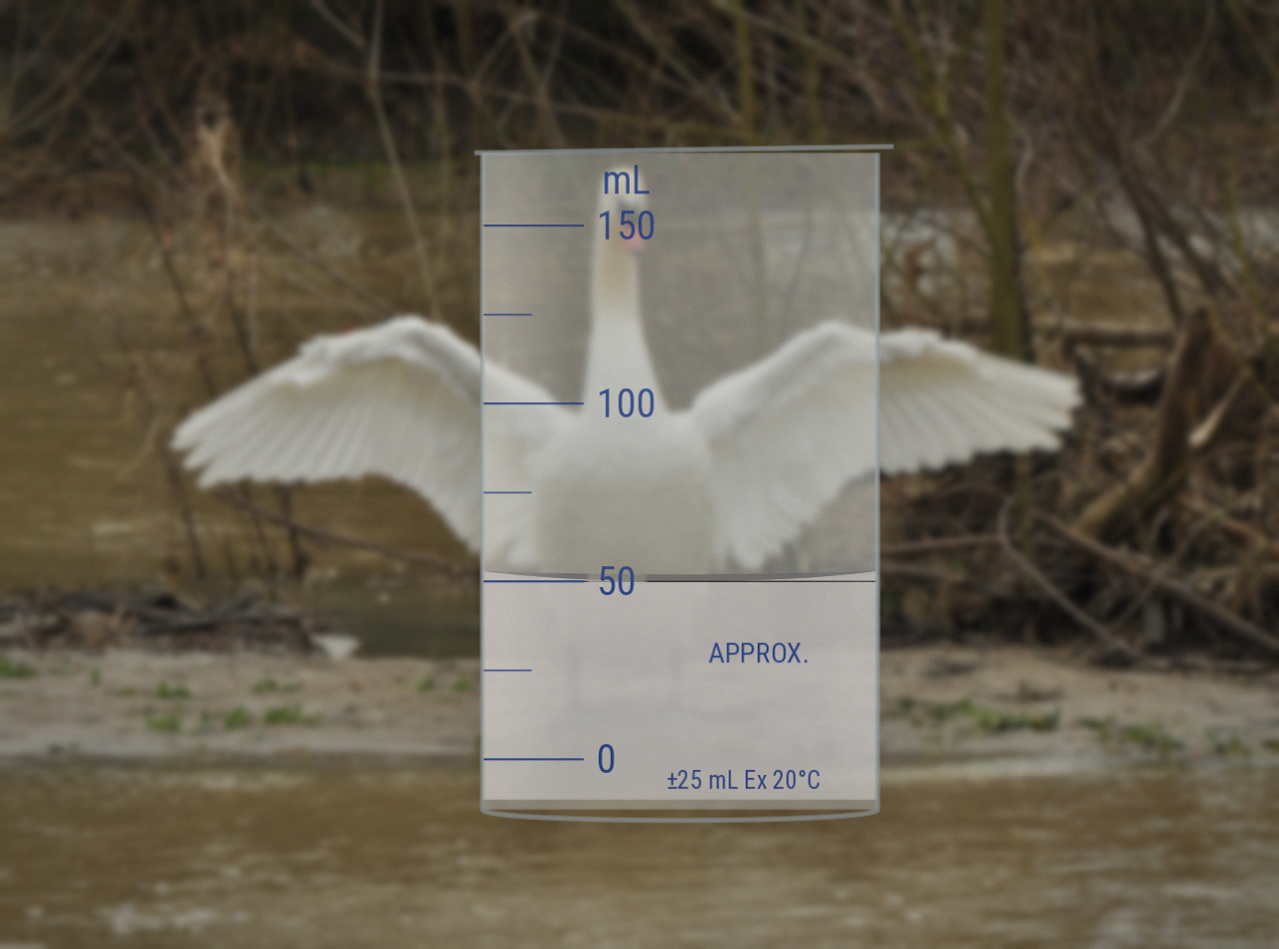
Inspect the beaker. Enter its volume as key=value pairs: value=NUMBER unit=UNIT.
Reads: value=50 unit=mL
